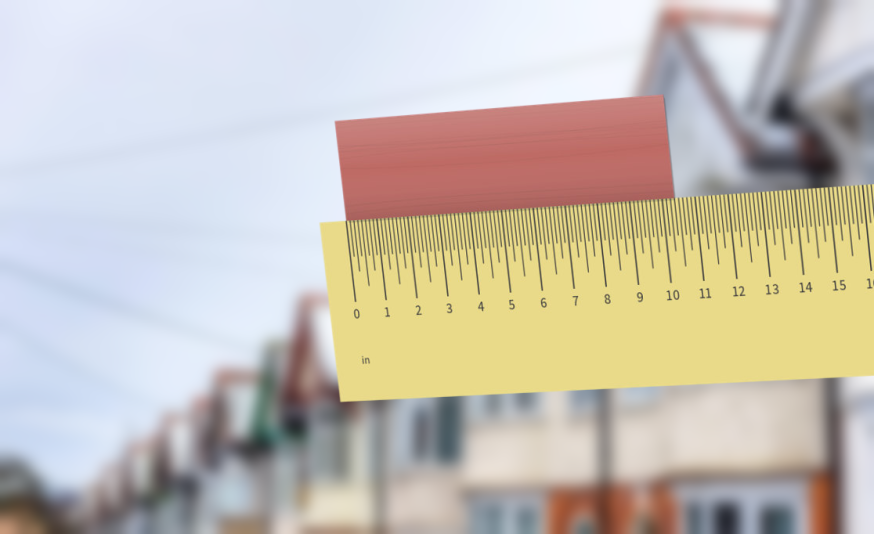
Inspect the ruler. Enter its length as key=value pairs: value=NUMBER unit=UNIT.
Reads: value=10.375 unit=in
